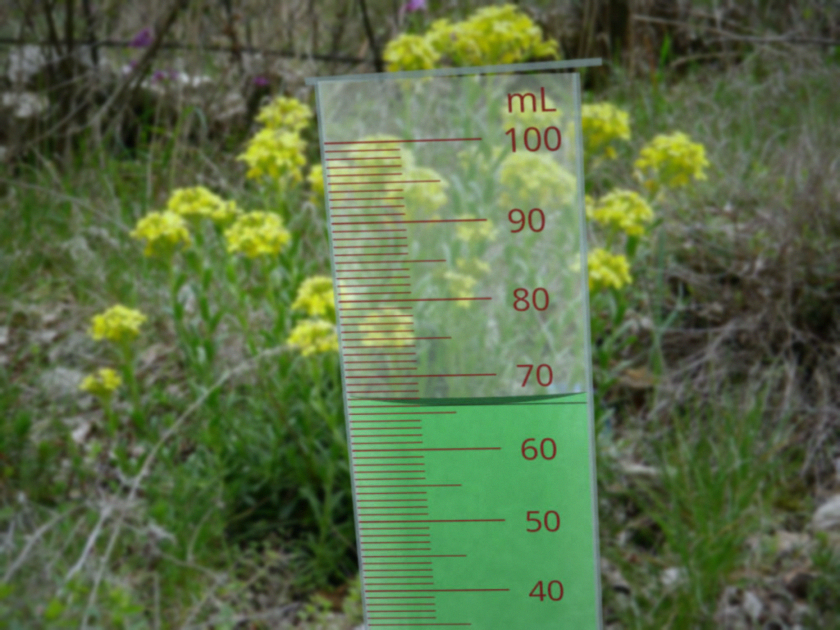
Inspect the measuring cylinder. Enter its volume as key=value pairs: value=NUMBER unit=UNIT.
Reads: value=66 unit=mL
